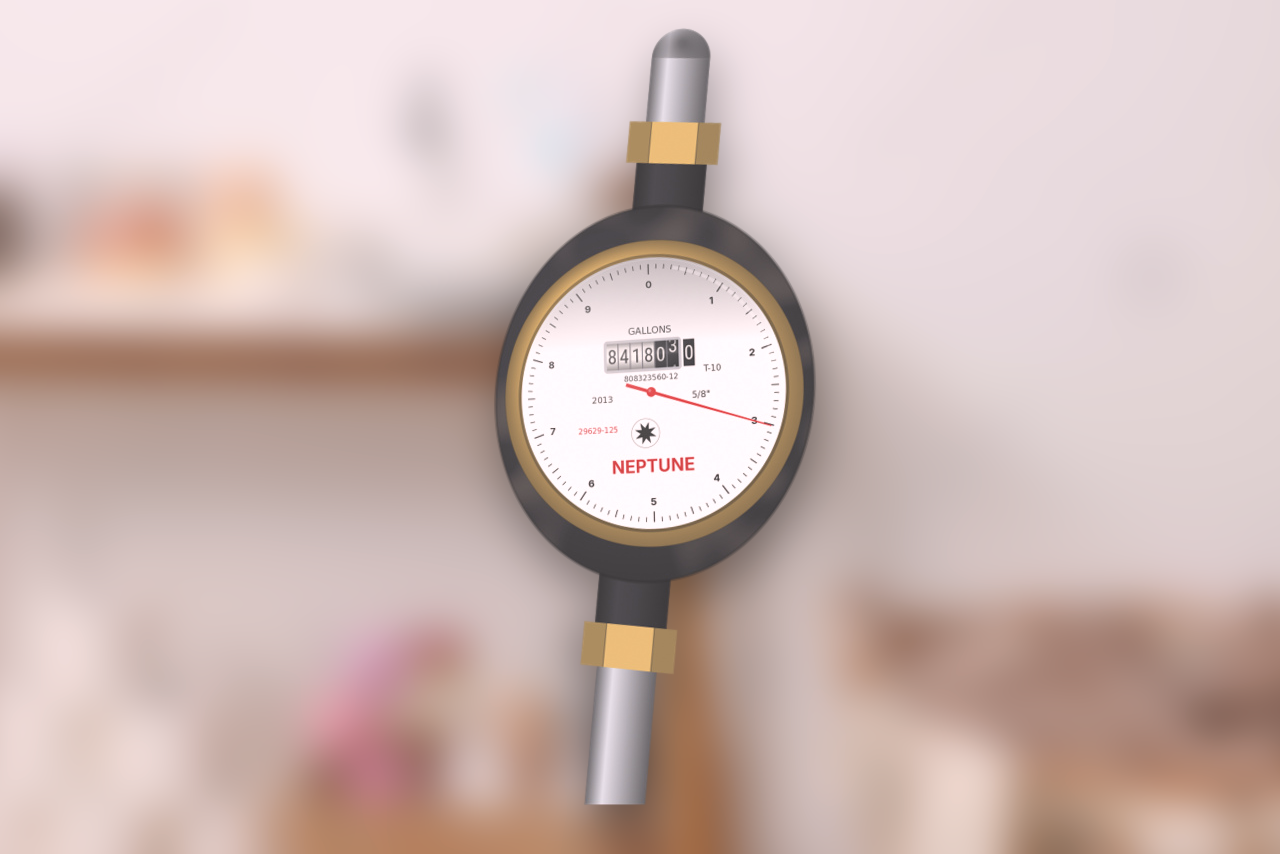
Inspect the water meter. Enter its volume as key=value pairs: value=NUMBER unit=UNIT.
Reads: value=8418033.0 unit=gal
